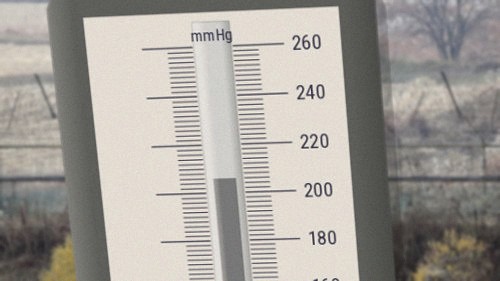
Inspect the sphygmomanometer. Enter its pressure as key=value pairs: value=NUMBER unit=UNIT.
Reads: value=206 unit=mmHg
